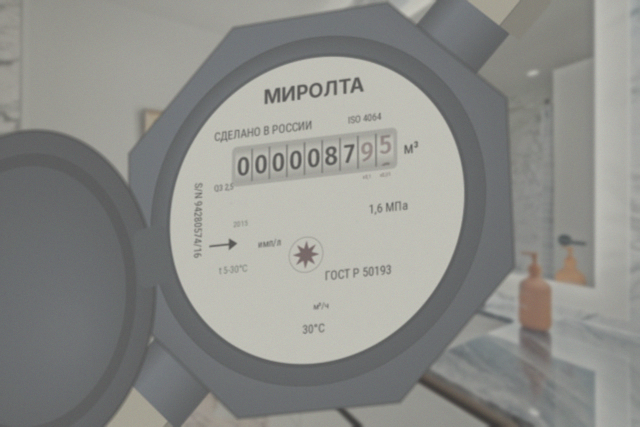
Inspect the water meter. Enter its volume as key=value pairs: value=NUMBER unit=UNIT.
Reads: value=87.95 unit=m³
